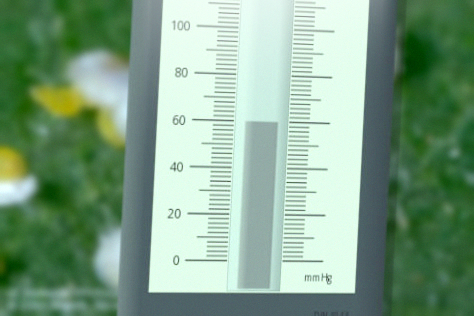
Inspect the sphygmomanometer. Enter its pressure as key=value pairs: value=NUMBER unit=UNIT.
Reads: value=60 unit=mmHg
